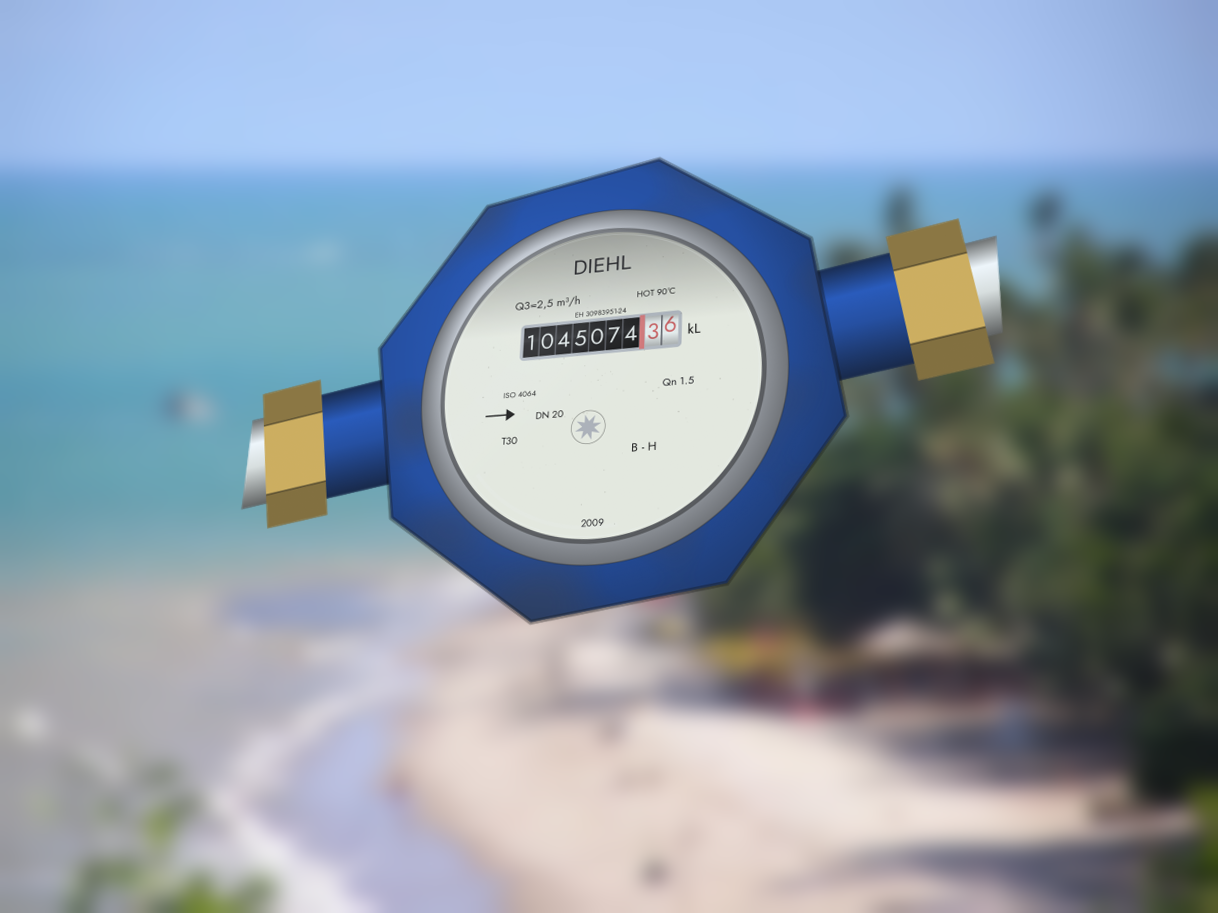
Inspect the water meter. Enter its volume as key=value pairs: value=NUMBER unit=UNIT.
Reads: value=1045074.36 unit=kL
